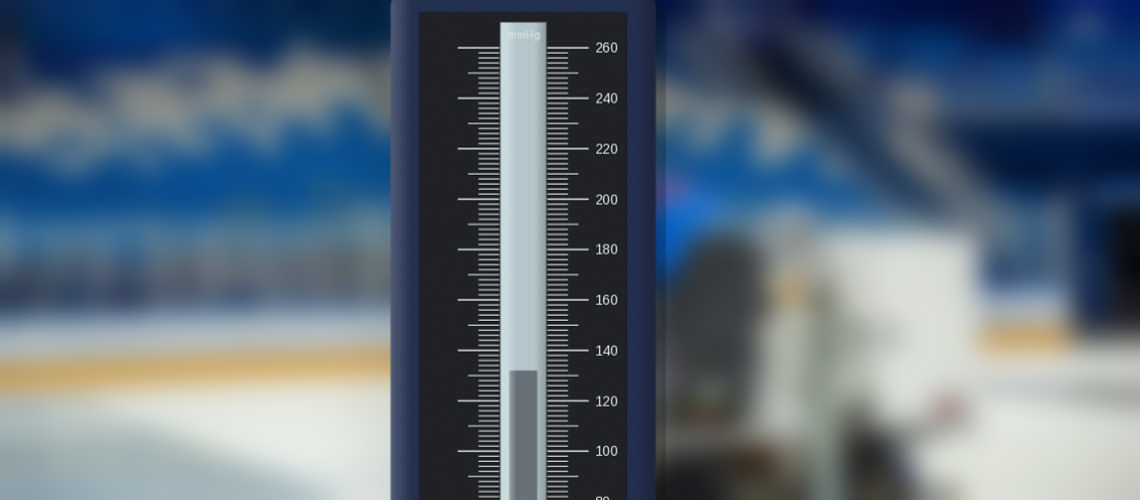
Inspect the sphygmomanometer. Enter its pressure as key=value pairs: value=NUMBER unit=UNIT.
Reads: value=132 unit=mmHg
